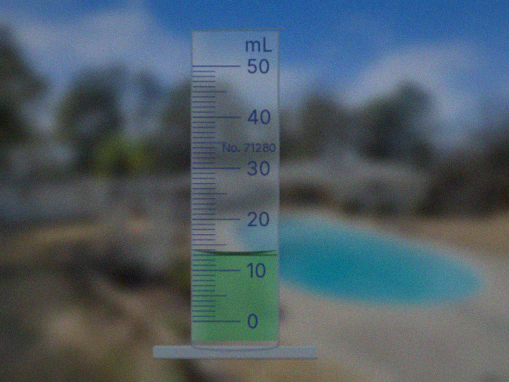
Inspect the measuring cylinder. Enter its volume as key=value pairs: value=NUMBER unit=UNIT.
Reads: value=13 unit=mL
